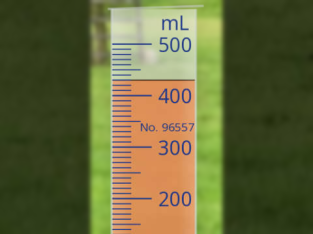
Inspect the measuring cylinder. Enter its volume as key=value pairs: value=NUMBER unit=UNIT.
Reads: value=430 unit=mL
